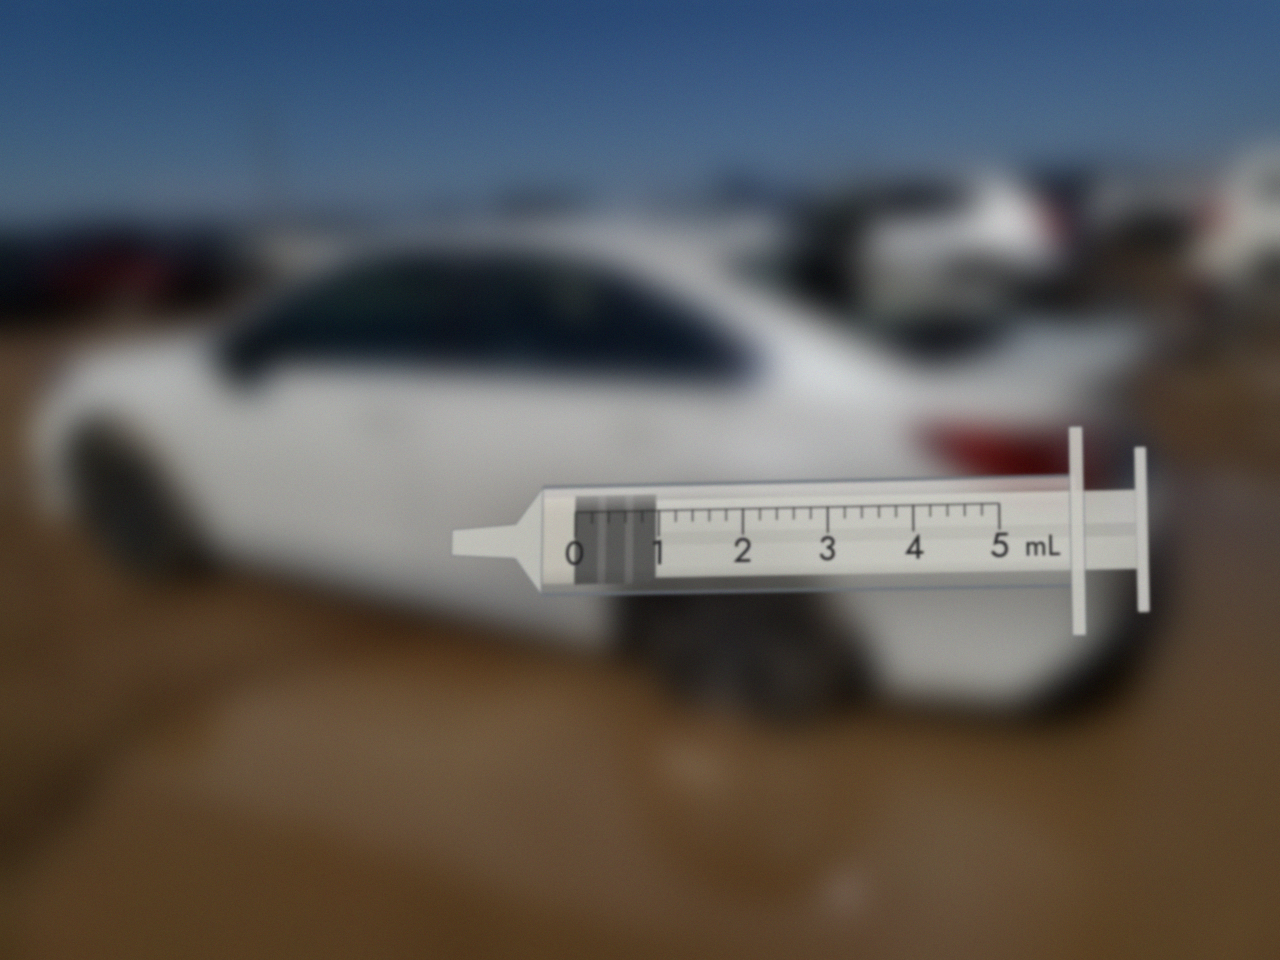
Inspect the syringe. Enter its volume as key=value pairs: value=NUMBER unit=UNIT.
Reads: value=0 unit=mL
